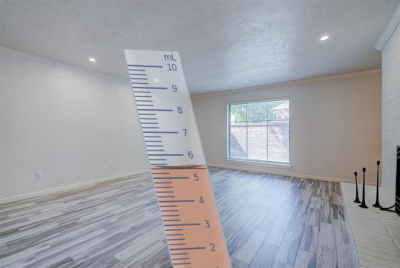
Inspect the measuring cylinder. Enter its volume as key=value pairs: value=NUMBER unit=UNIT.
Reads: value=5.4 unit=mL
